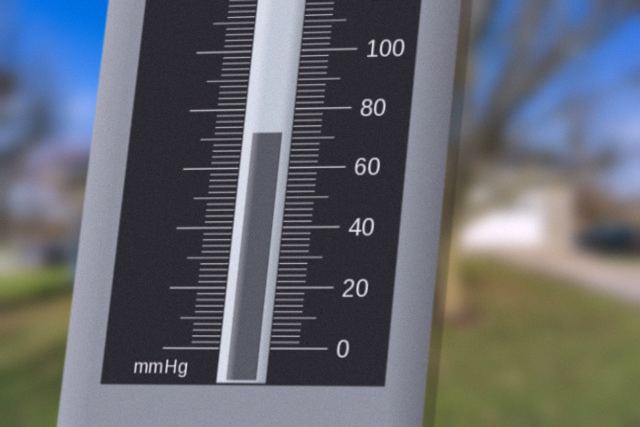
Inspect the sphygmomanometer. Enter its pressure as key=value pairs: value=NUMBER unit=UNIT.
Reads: value=72 unit=mmHg
